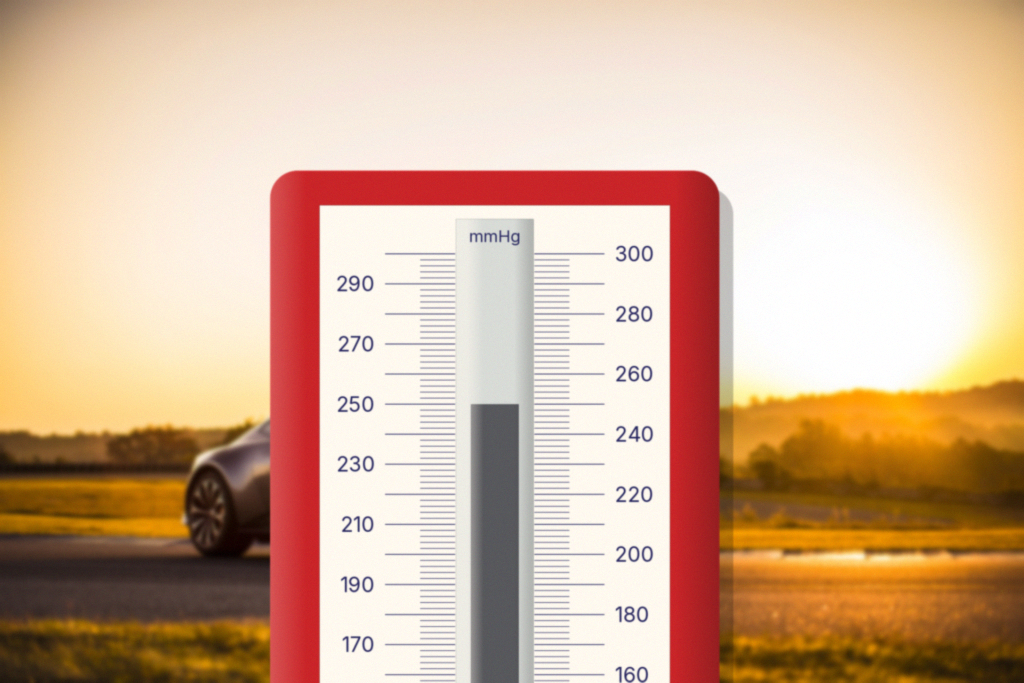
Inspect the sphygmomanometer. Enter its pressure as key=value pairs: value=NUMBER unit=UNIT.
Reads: value=250 unit=mmHg
